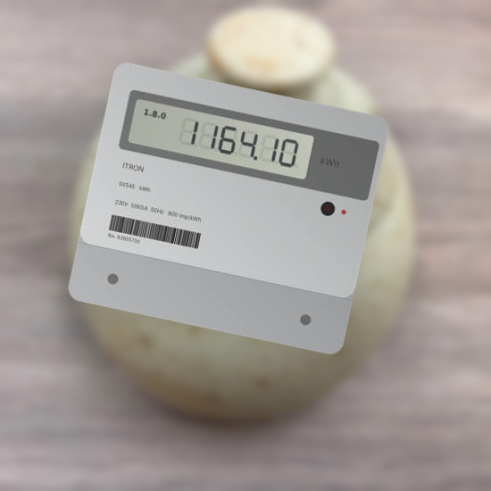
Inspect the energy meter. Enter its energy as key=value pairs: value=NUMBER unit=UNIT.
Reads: value=1164.10 unit=kWh
